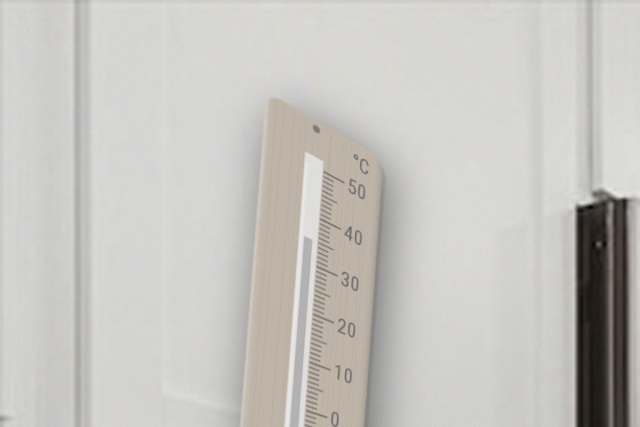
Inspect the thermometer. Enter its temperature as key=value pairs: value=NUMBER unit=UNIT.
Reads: value=35 unit=°C
